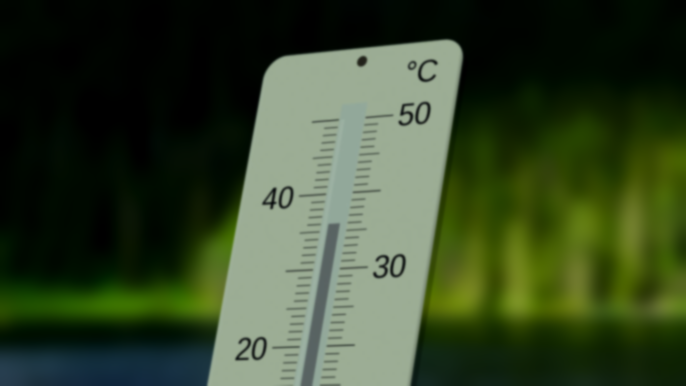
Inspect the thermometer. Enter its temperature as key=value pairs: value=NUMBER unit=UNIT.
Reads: value=36 unit=°C
